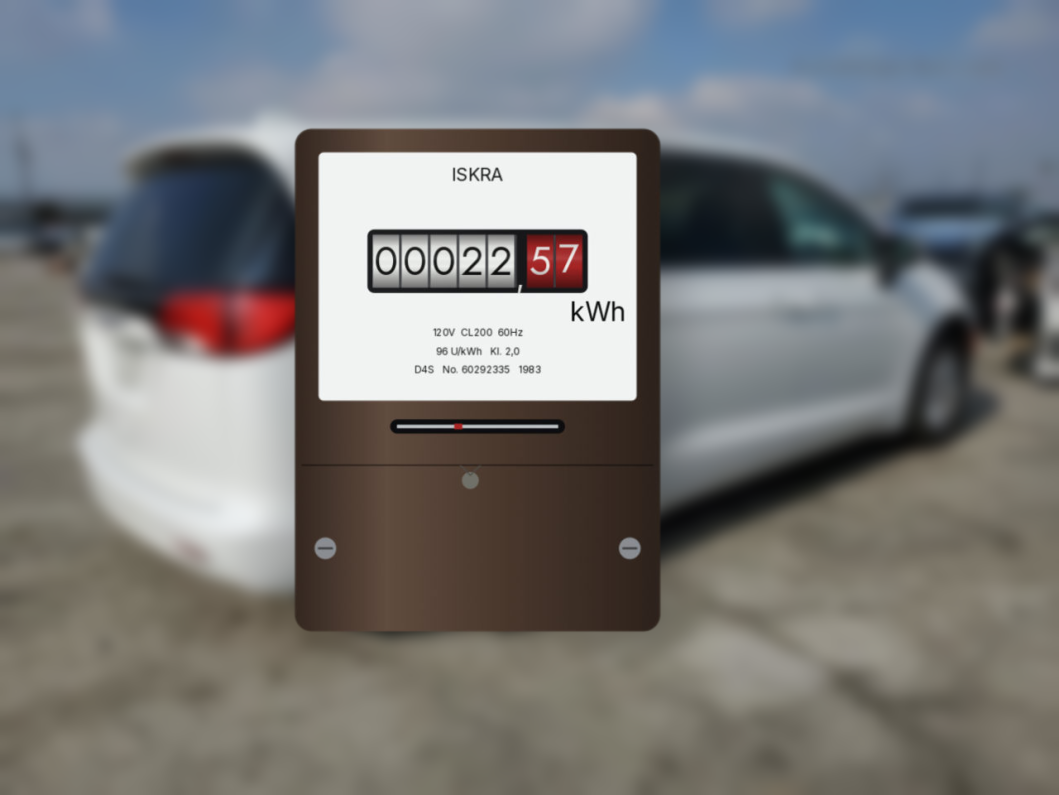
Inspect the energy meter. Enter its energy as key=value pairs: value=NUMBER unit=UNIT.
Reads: value=22.57 unit=kWh
